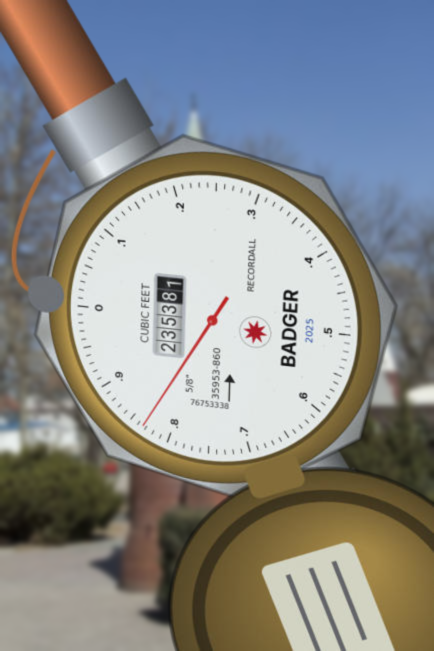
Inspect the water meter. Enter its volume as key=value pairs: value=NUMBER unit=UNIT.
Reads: value=235380.83 unit=ft³
